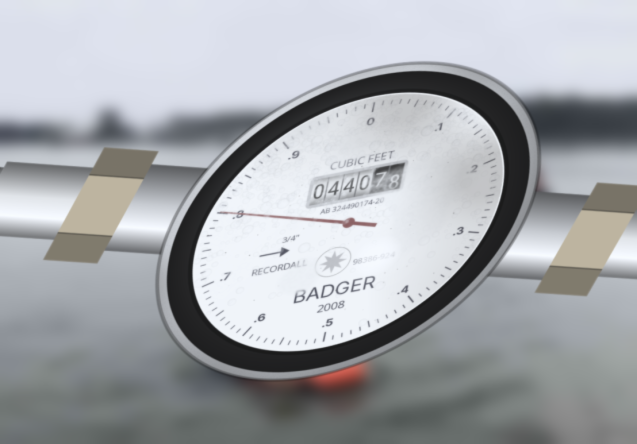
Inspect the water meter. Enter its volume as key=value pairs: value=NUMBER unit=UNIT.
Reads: value=44077.80 unit=ft³
